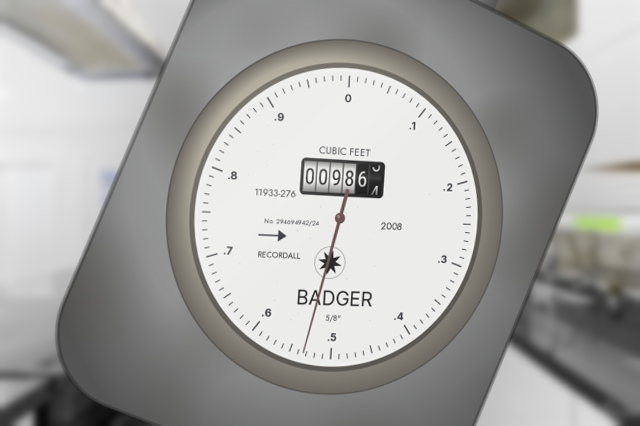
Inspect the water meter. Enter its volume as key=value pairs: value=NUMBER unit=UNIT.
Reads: value=9863.53 unit=ft³
